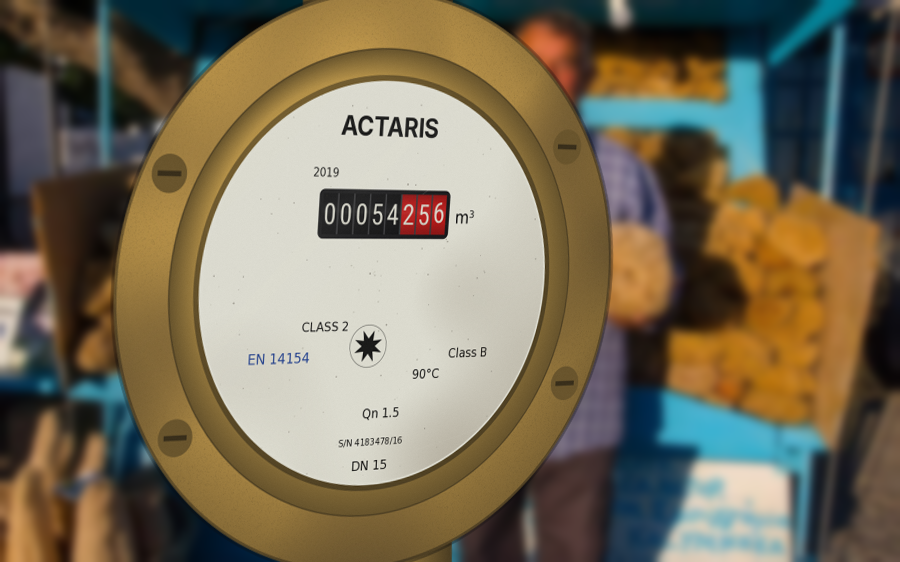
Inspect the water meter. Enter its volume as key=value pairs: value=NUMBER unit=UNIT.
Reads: value=54.256 unit=m³
